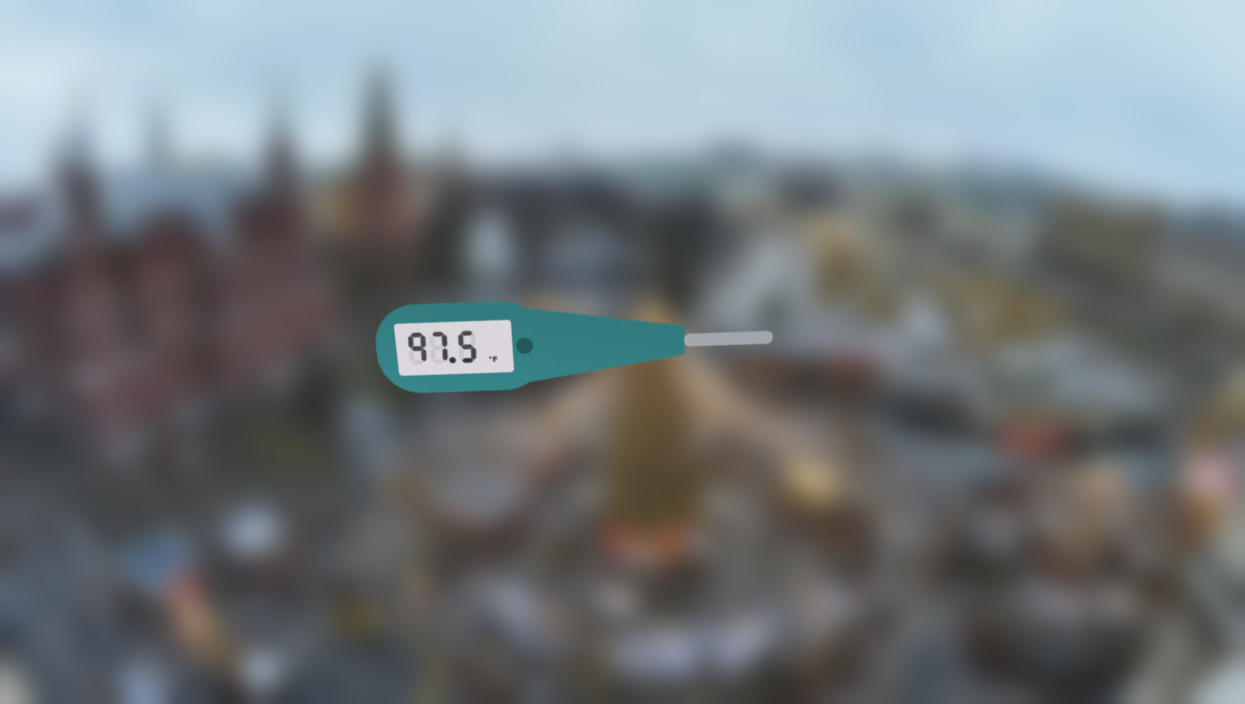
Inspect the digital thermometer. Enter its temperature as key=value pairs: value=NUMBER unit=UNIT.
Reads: value=97.5 unit=°F
